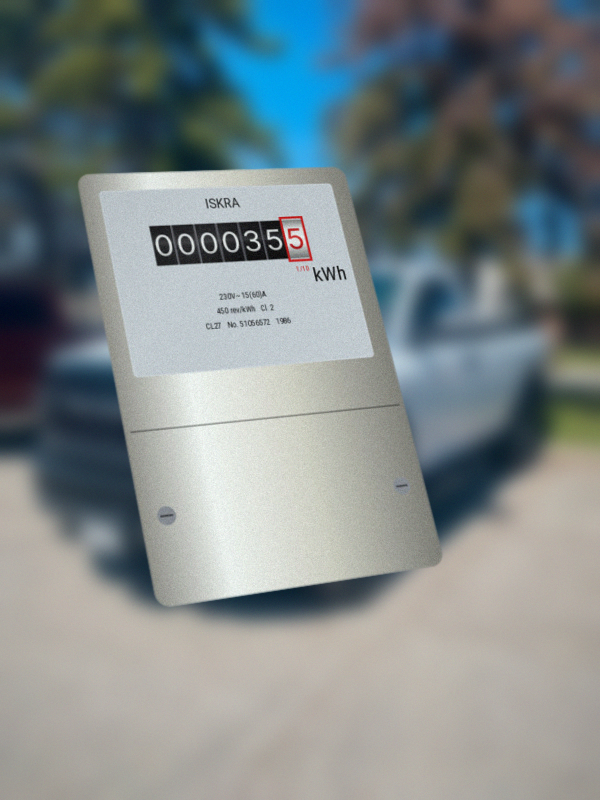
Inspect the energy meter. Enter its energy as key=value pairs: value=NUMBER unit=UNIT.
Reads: value=35.5 unit=kWh
